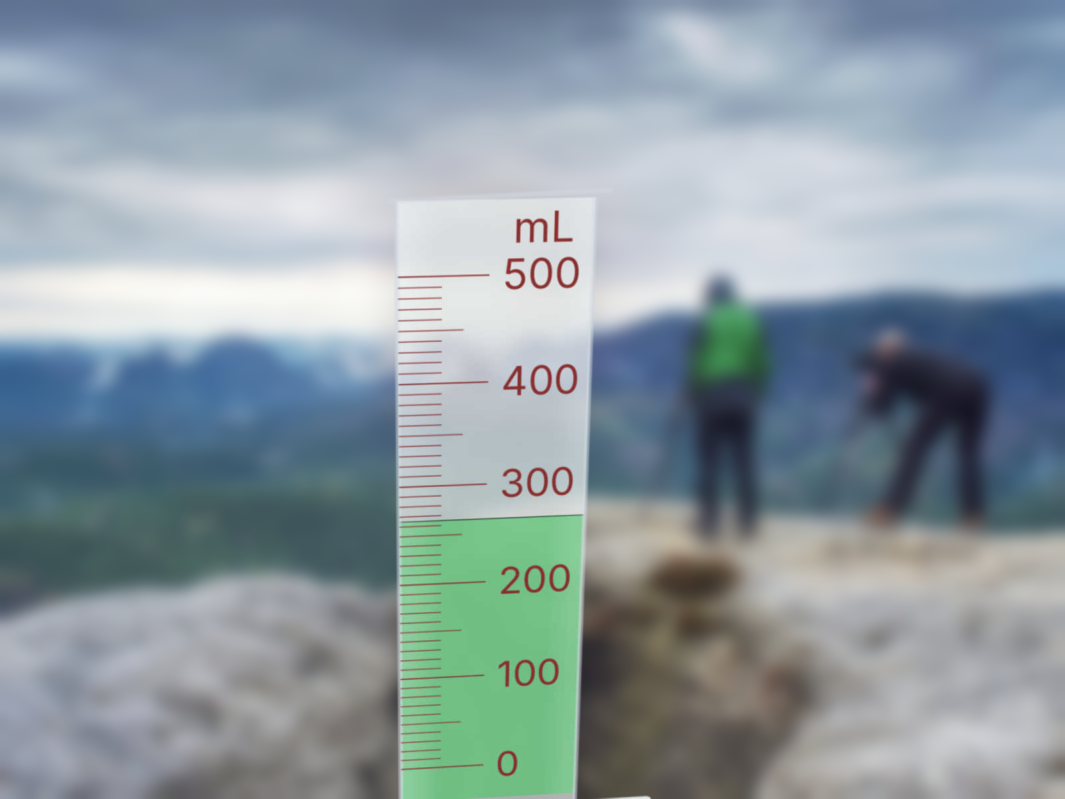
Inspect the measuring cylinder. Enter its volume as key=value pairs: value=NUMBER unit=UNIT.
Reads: value=265 unit=mL
